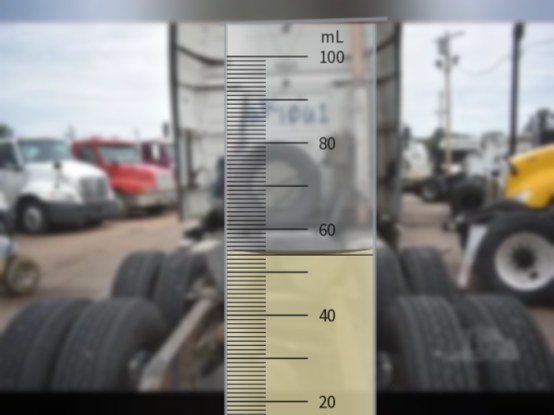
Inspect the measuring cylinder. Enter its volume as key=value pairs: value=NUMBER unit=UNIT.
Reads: value=54 unit=mL
